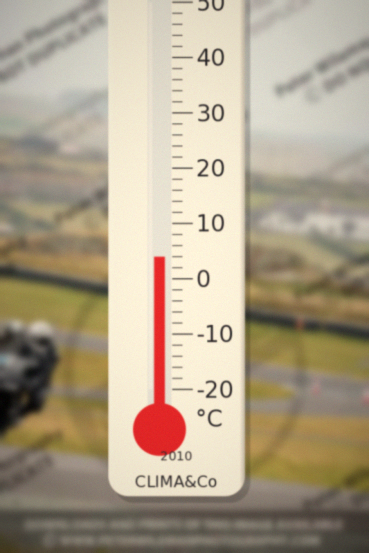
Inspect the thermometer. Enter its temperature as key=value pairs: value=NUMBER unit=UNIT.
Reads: value=4 unit=°C
